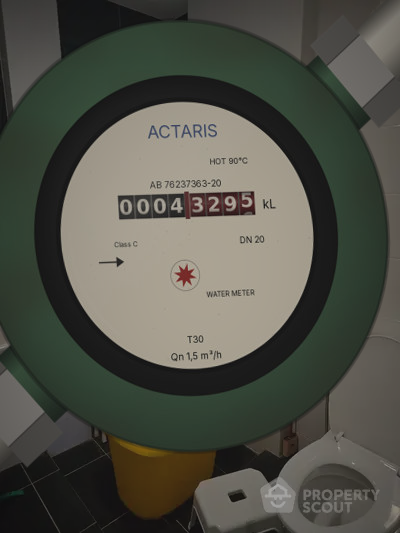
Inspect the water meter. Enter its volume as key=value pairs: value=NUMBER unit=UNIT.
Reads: value=4.3295 unit=kL
